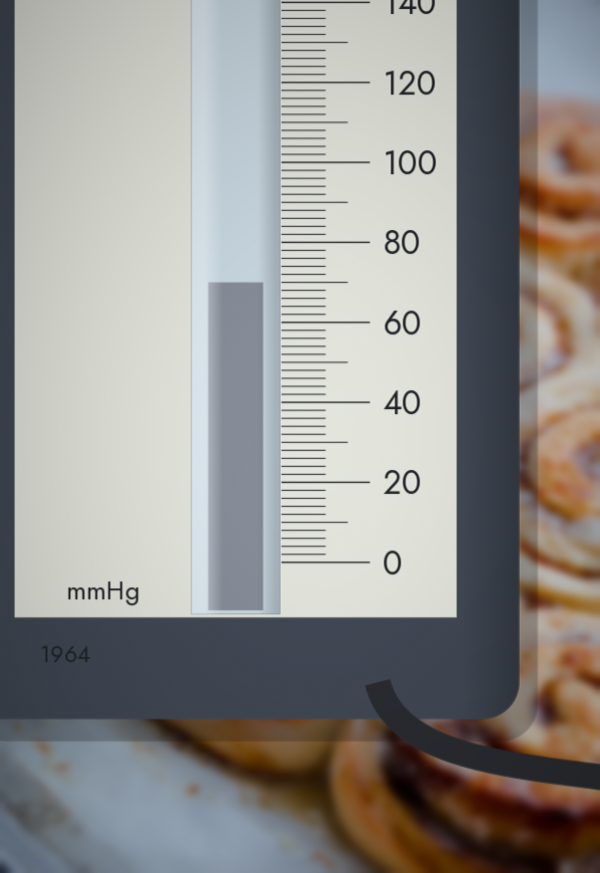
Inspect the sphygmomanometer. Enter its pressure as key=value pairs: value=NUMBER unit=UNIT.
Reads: value=70 unit=mmHg
